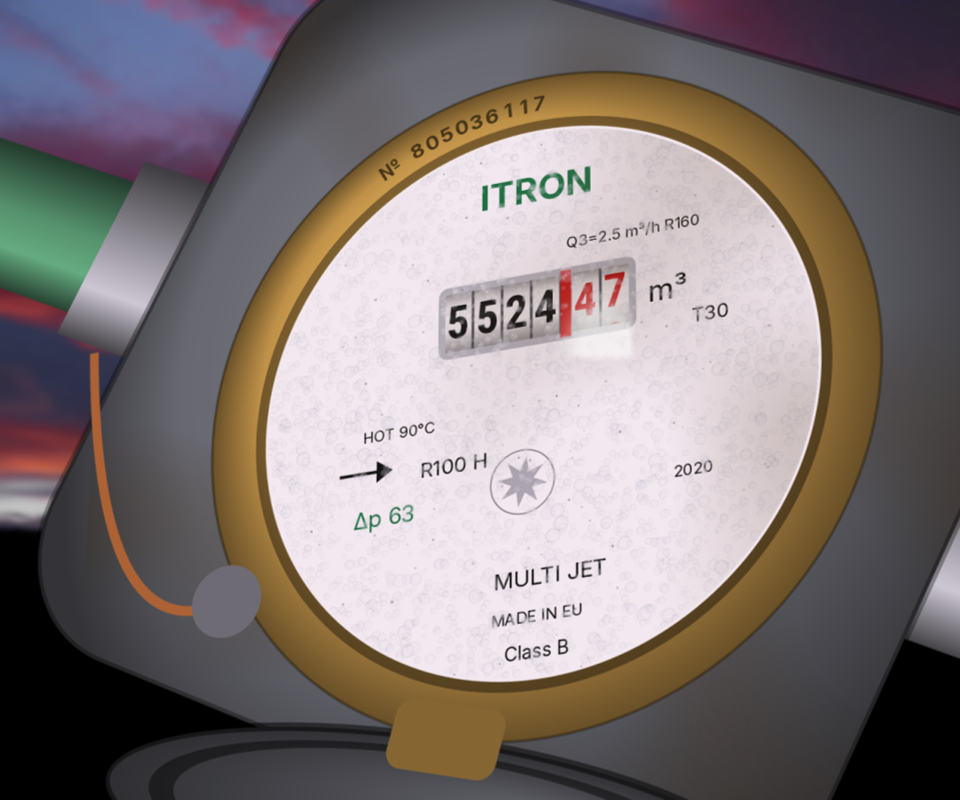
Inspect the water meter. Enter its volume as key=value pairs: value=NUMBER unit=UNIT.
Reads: value=5524.47 unit=m³
